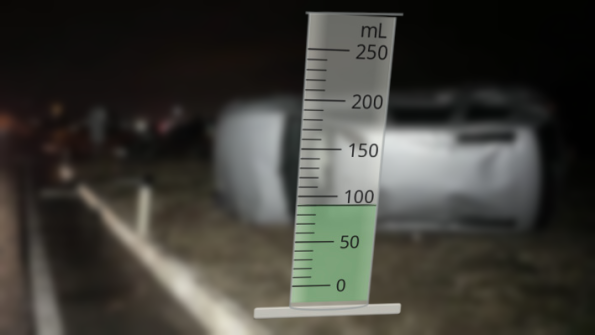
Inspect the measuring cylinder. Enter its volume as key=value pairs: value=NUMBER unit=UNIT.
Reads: value=90 unit=mL
